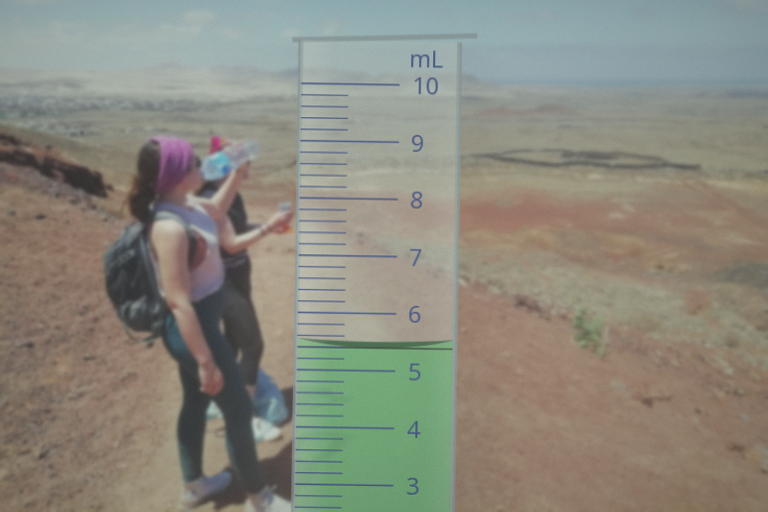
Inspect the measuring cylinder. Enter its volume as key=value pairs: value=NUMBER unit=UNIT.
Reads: value=5.4 unit=mL
